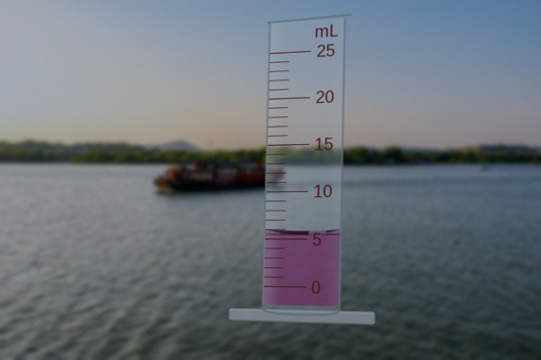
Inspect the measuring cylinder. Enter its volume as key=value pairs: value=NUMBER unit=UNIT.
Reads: value=5.5 unit=mL
